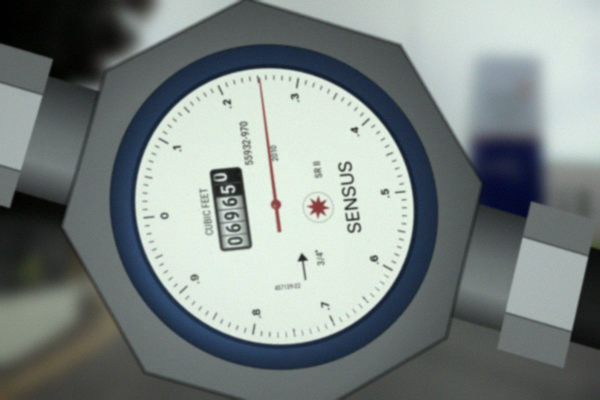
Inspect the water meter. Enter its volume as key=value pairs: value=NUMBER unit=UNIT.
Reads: value=69650.25 unit=ft³
